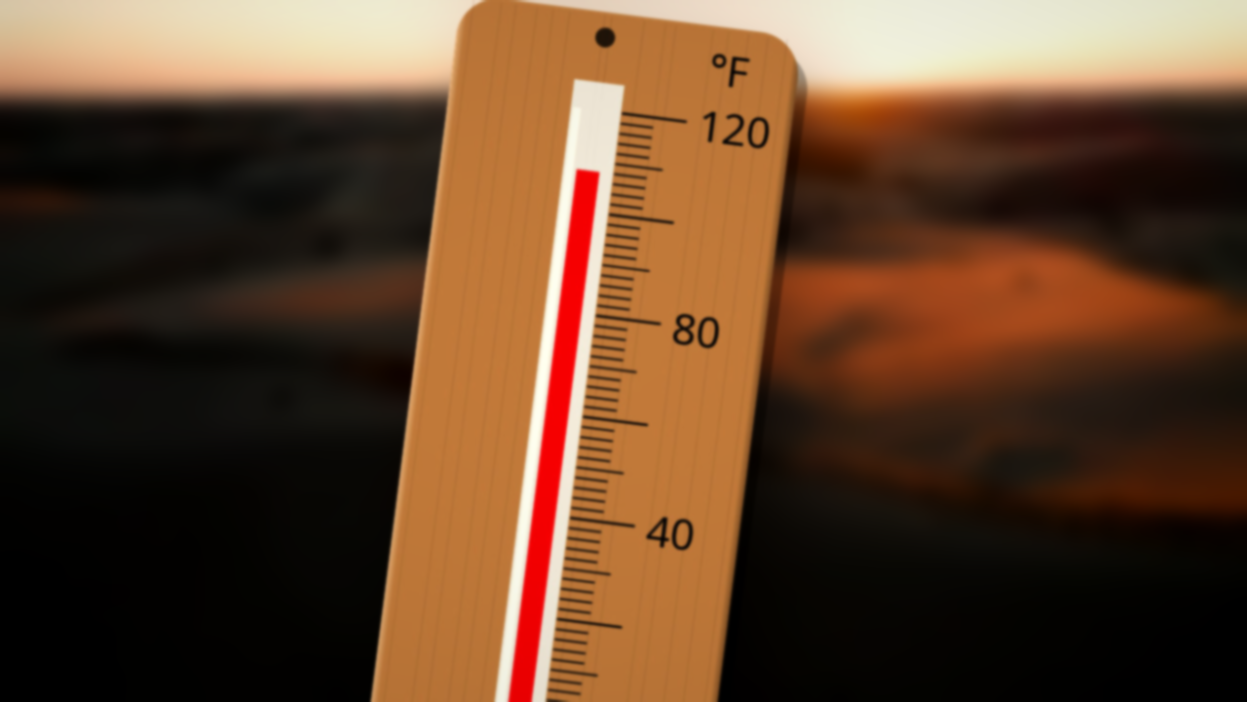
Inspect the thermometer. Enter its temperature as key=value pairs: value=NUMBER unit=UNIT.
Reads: value=108 unit=°F
